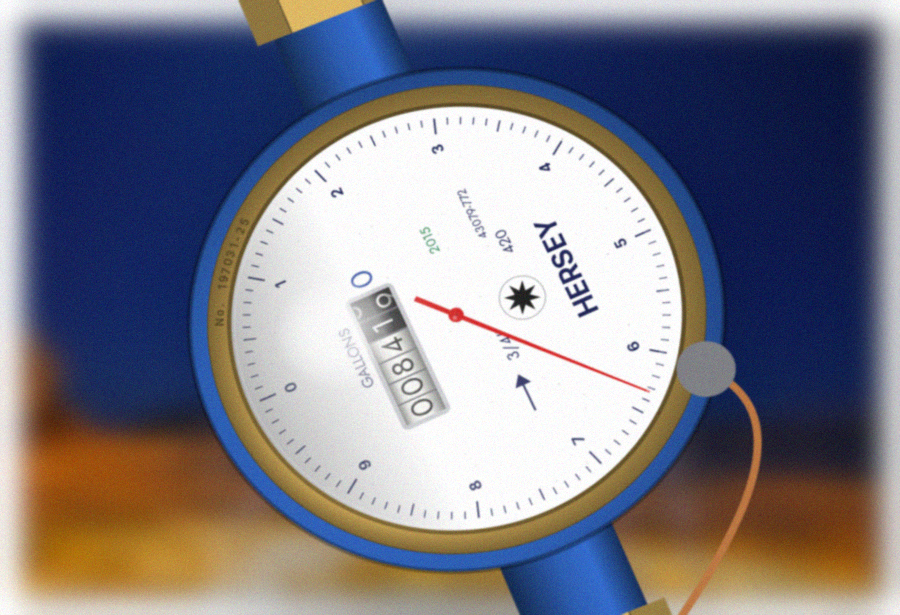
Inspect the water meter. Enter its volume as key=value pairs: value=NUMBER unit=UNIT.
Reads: value=84186.3 unit=gal
